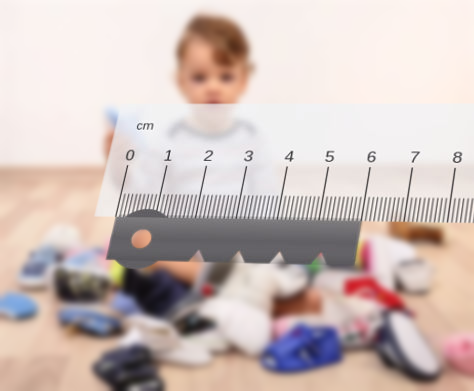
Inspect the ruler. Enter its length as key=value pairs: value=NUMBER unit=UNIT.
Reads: value=6 unit=cm
